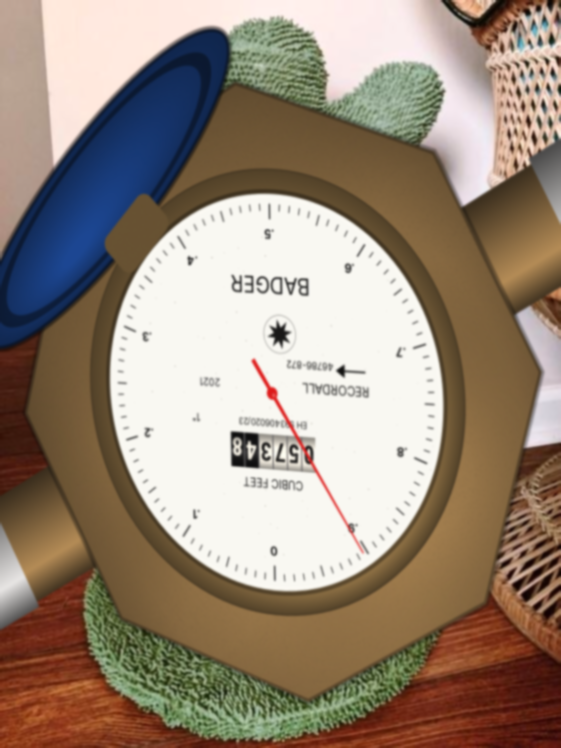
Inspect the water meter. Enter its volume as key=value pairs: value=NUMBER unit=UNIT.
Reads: value=57347.90 unit=ft³
